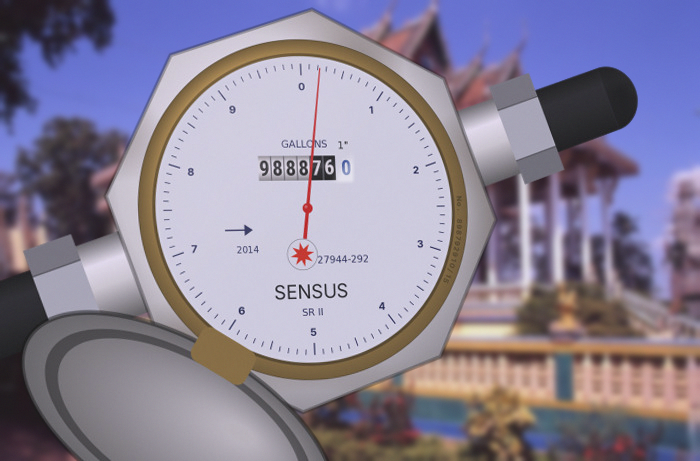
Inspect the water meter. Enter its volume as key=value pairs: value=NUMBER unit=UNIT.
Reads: value=9888760.2 unit=gal
